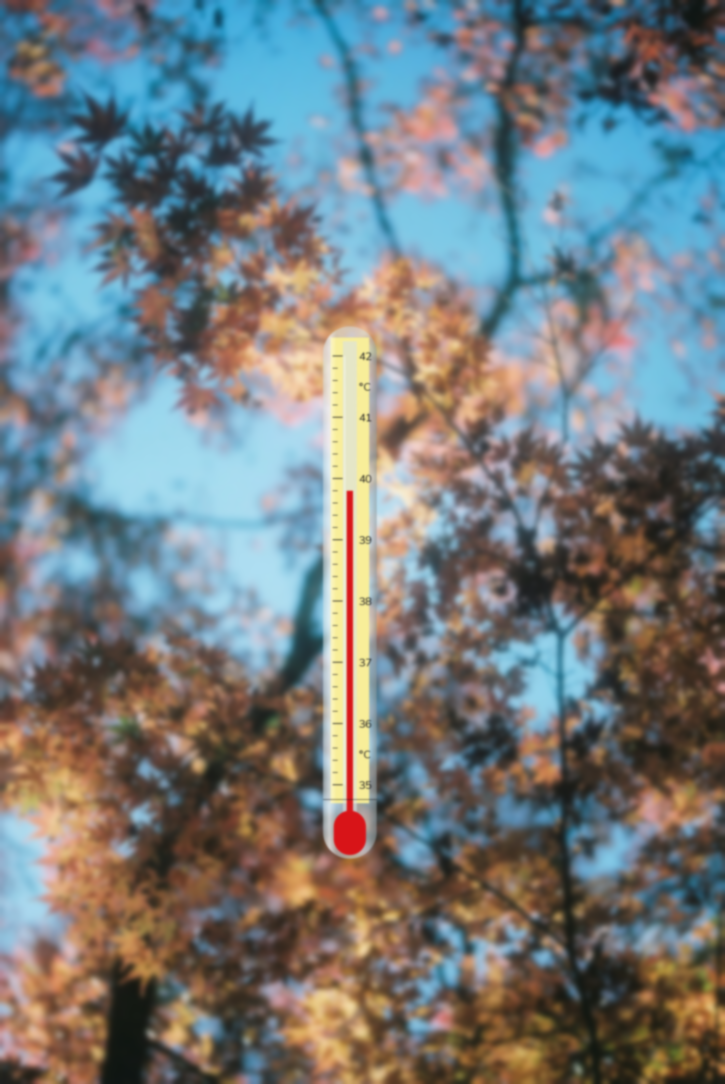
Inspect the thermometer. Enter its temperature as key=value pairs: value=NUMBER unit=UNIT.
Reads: value=39.8 unit=°C
